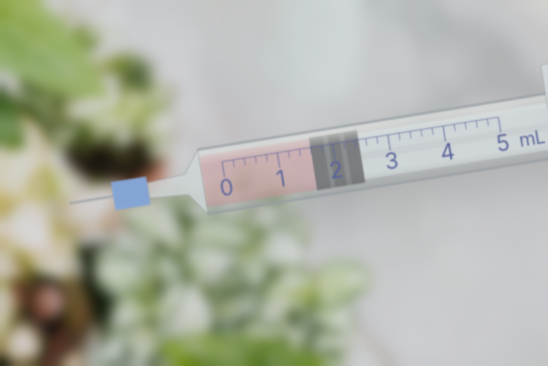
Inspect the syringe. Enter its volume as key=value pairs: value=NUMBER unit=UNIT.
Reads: value=1.6 unit=mL
